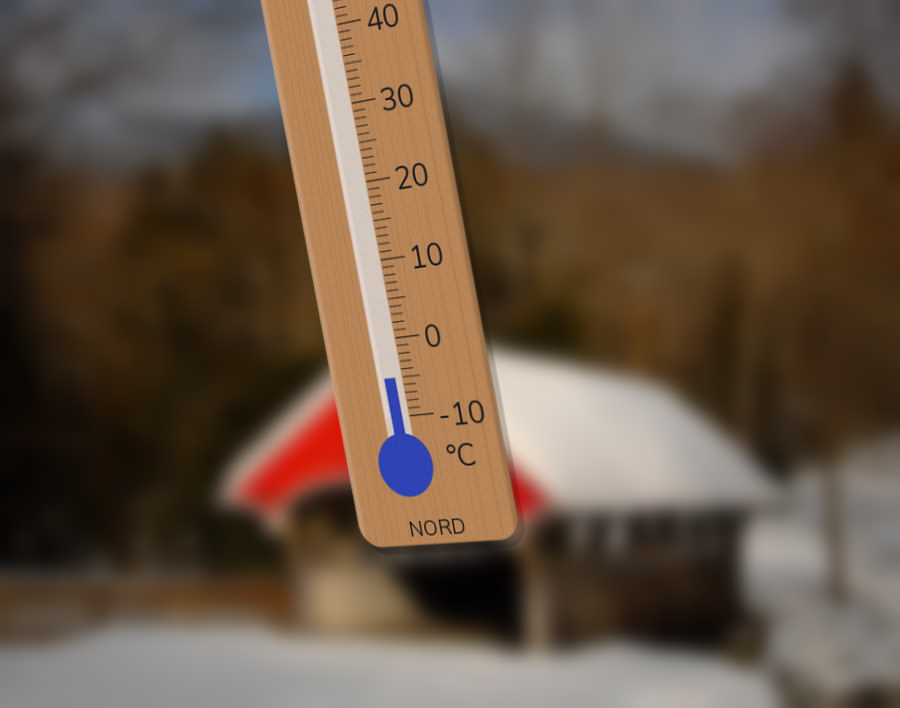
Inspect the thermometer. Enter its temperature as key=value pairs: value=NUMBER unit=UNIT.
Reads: value=-5 unit=°C
